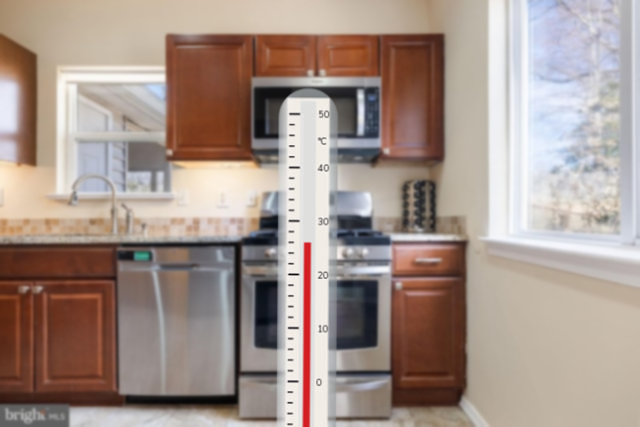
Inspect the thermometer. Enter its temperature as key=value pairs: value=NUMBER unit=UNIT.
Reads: value=26 unit=°C
